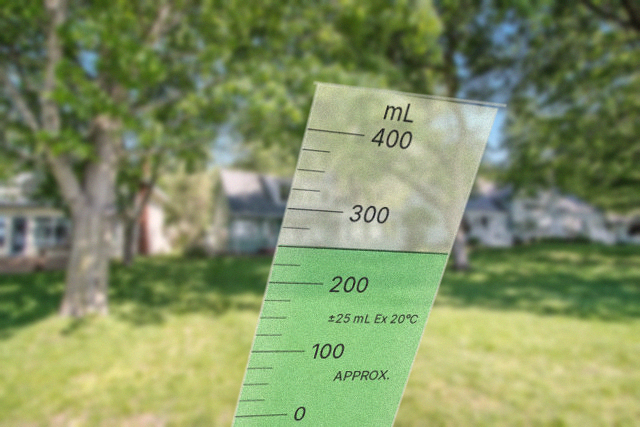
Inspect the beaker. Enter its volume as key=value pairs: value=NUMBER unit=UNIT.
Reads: value=250 unit=mL
